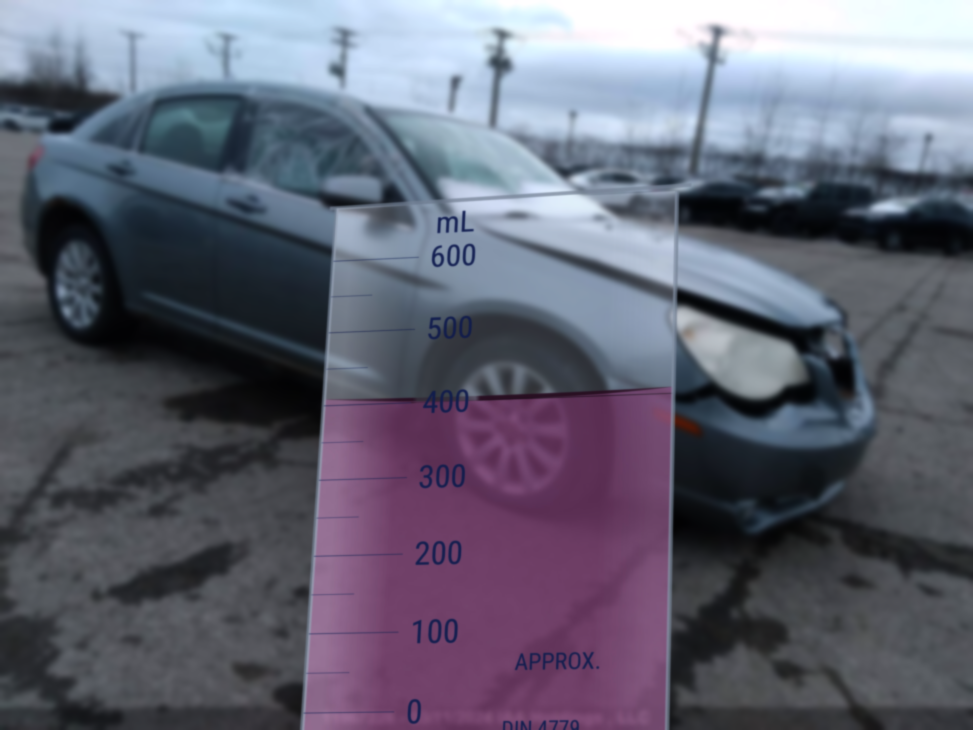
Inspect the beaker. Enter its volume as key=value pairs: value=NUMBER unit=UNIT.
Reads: value=400 unit=mL
